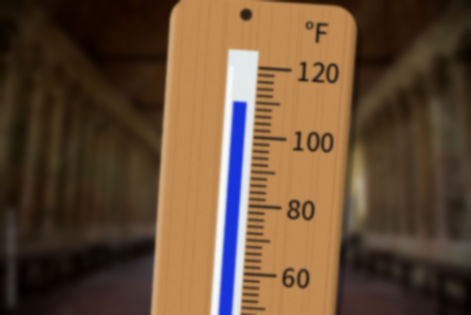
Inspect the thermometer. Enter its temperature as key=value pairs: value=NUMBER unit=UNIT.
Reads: value=110 unit=°F
